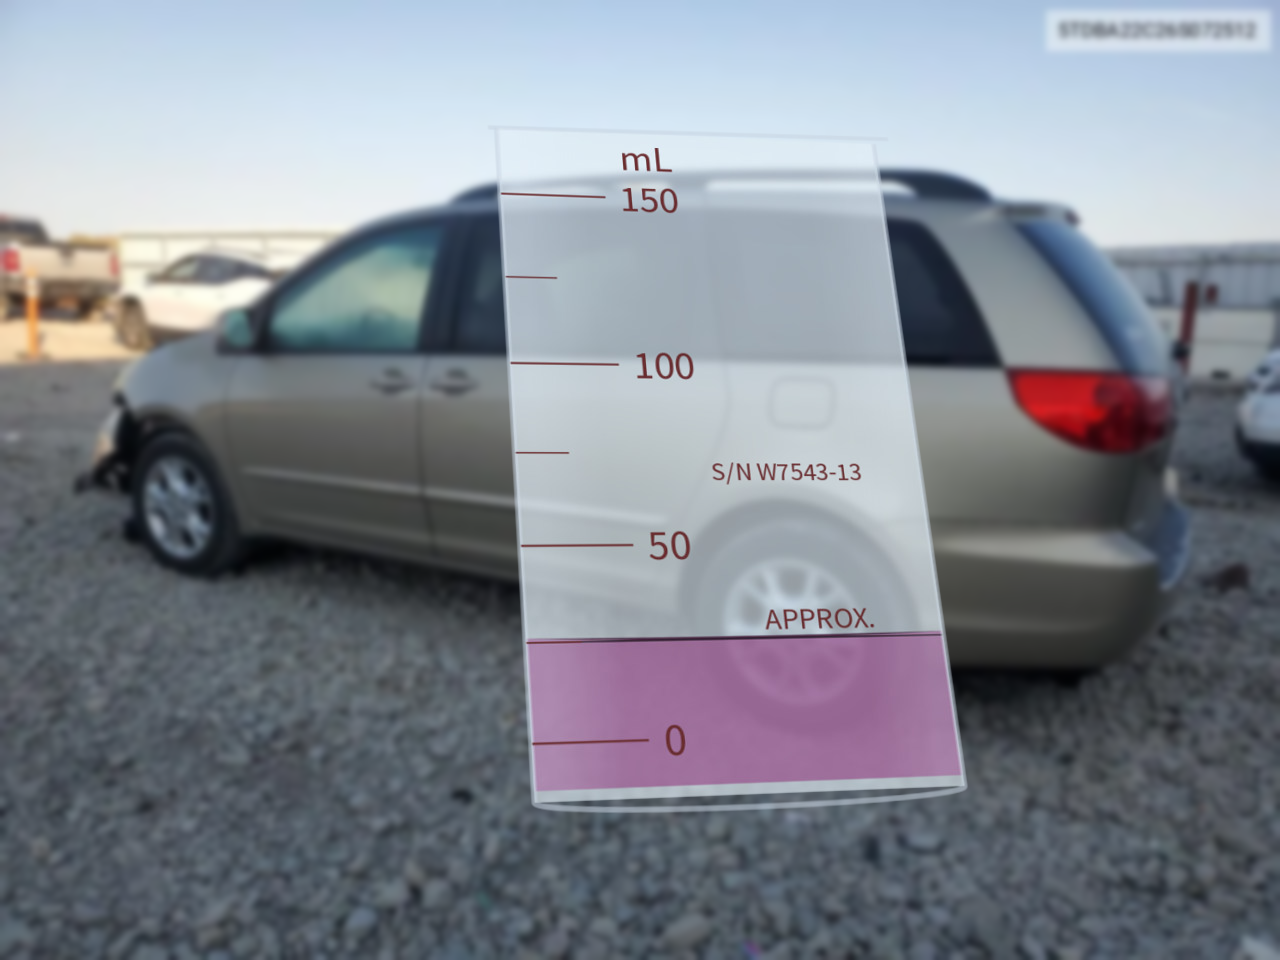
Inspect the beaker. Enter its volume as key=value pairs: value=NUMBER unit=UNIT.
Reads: value=25 unit=mL
